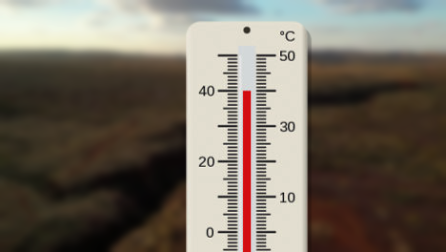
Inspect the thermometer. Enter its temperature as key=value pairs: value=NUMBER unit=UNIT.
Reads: value=40 unit=°C
